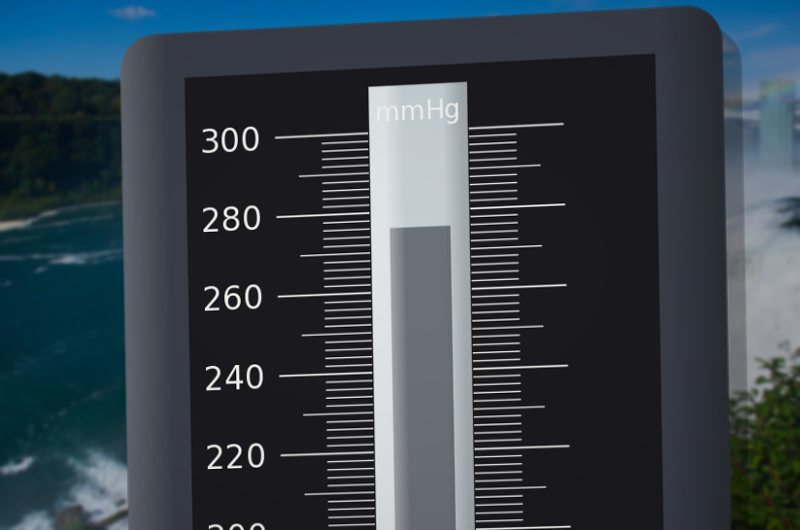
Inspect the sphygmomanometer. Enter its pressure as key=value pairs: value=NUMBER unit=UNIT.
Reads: value=276 unit=mmHg
